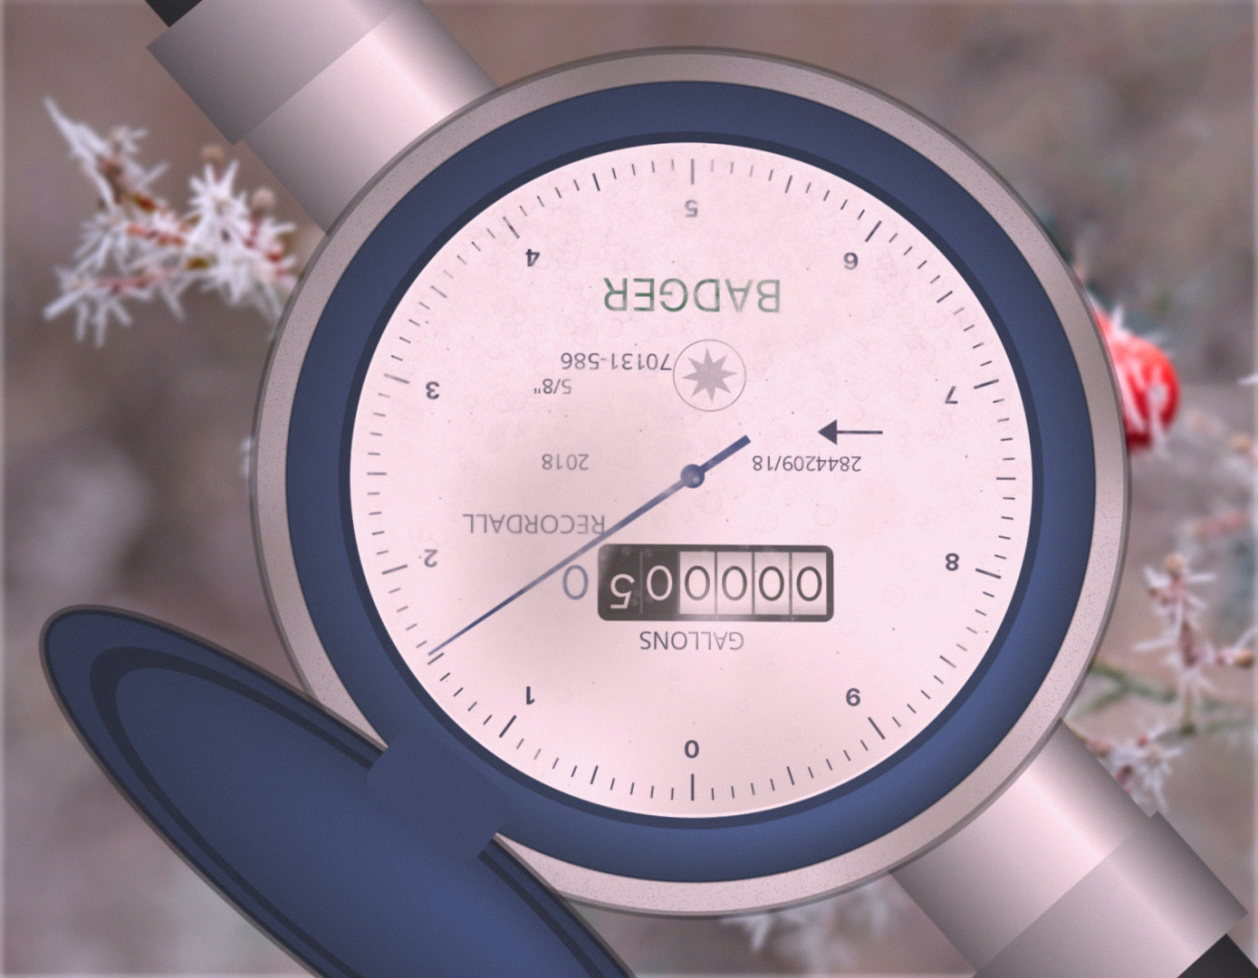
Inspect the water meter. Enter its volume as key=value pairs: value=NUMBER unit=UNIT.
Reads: value=51.5 unit=gal
